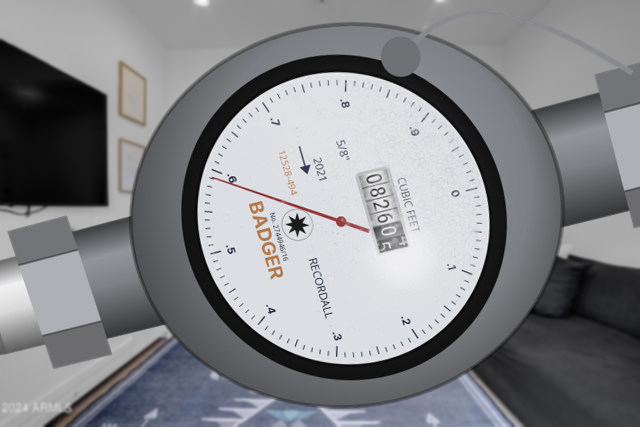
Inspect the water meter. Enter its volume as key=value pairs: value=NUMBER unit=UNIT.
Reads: value=82604.59 unit=ft³
